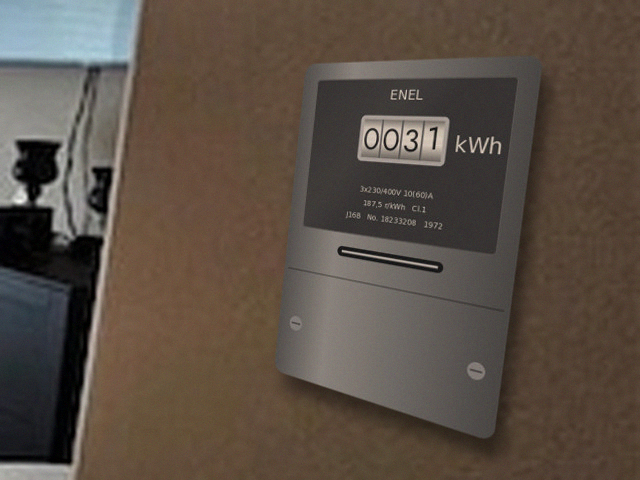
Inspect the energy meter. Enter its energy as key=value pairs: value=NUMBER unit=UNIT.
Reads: value=31 unit=kWh
